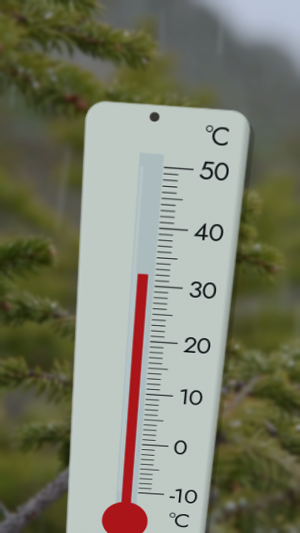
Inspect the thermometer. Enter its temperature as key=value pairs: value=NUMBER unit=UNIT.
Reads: value=32 unit=°C
